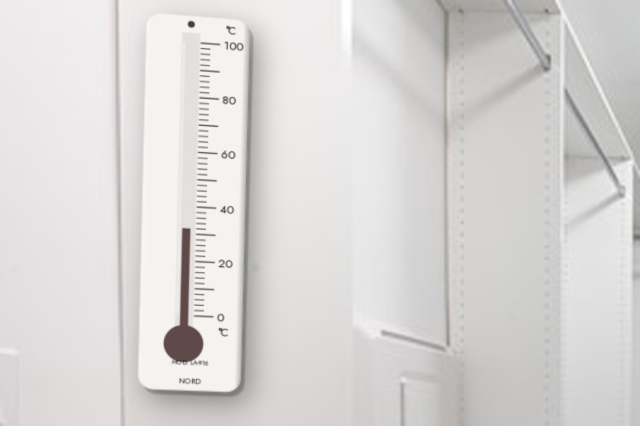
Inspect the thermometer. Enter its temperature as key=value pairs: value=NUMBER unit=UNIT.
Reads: value=32 unit=°C
